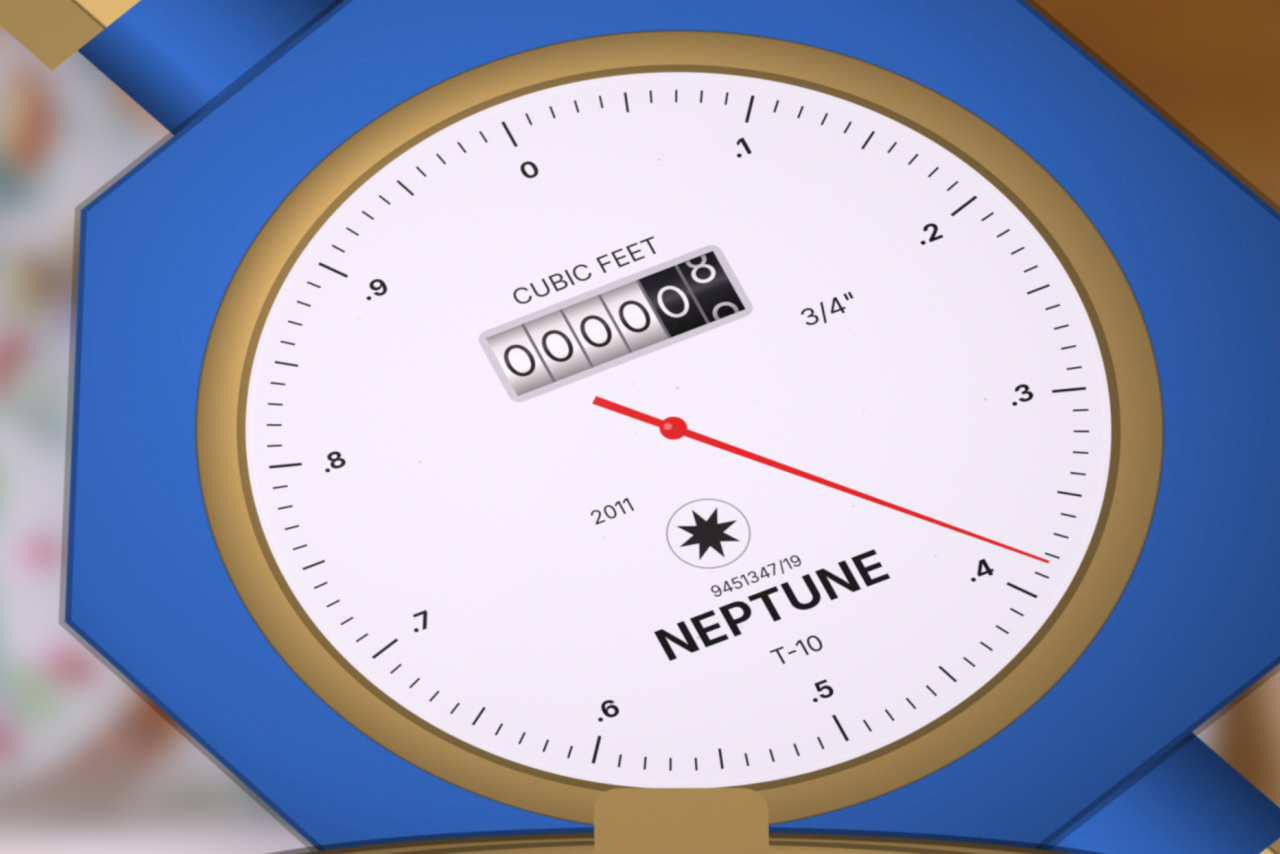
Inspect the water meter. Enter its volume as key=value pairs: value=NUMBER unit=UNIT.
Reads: value=8.38 unit=ft³
